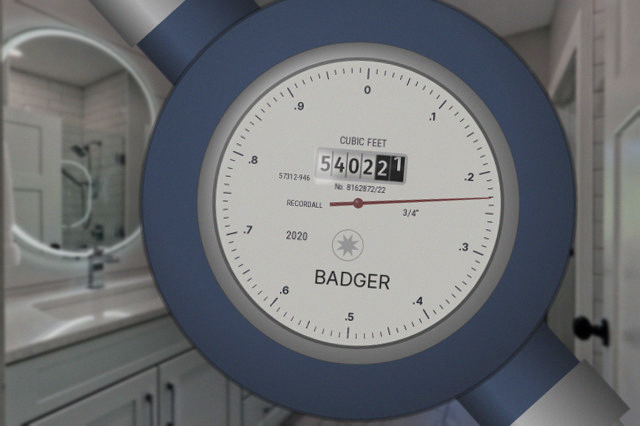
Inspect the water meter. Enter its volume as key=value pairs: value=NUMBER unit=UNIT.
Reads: value=540221.23 unit=ft³
